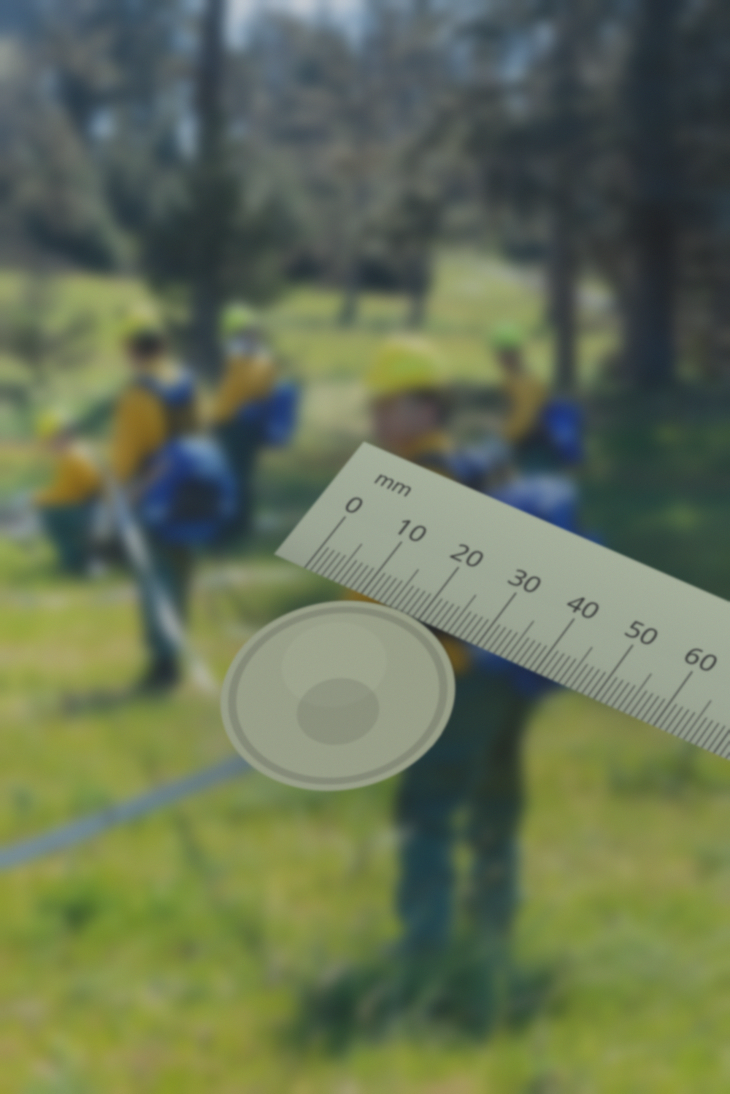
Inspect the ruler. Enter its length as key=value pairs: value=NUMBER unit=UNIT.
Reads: value=34 unit=mm
